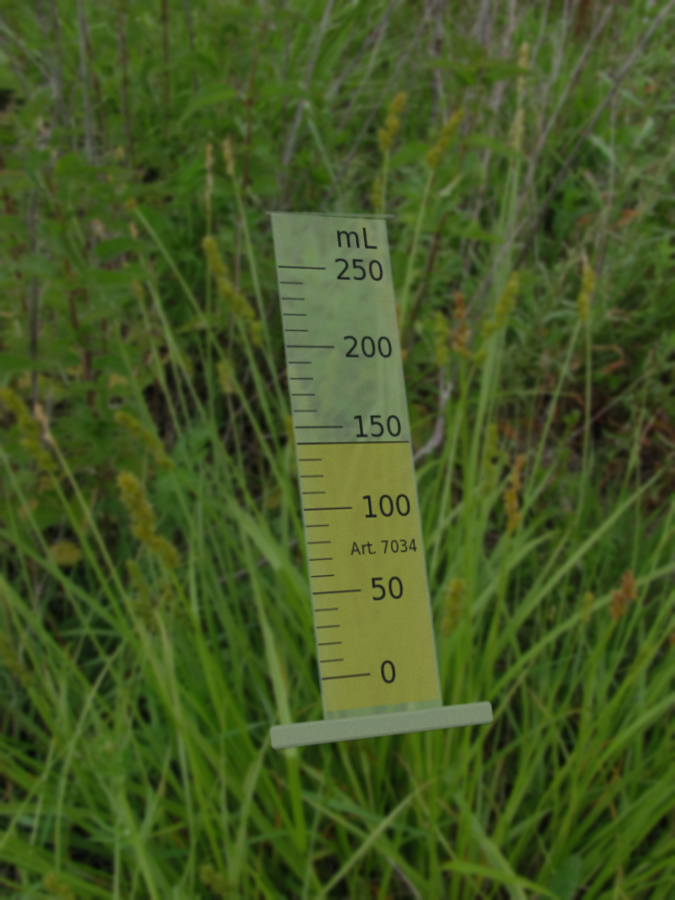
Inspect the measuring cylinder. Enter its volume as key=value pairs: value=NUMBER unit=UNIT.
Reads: value=140 unit=mL
